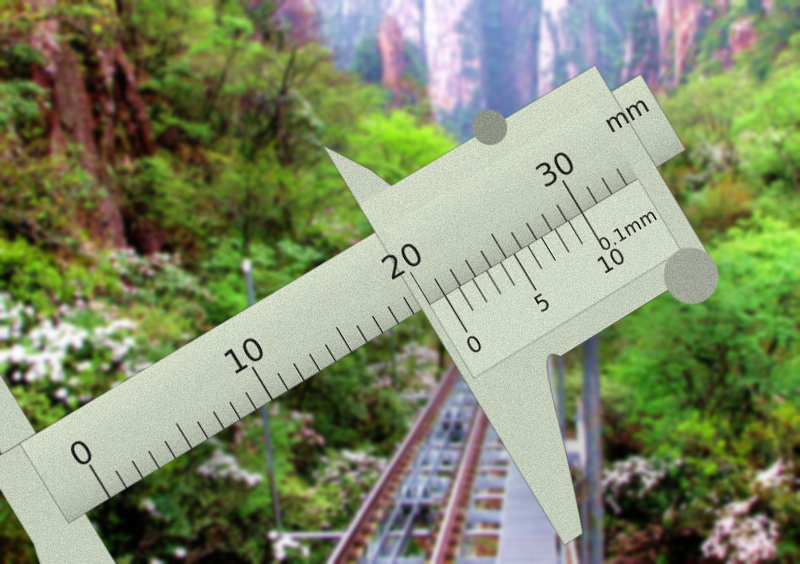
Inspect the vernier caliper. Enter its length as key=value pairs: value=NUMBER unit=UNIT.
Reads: value=21.0 unit=mm
